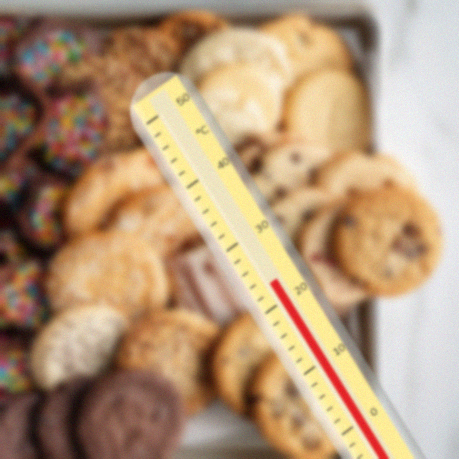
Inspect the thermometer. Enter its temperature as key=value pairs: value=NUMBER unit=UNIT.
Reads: value=23 unit=°C
